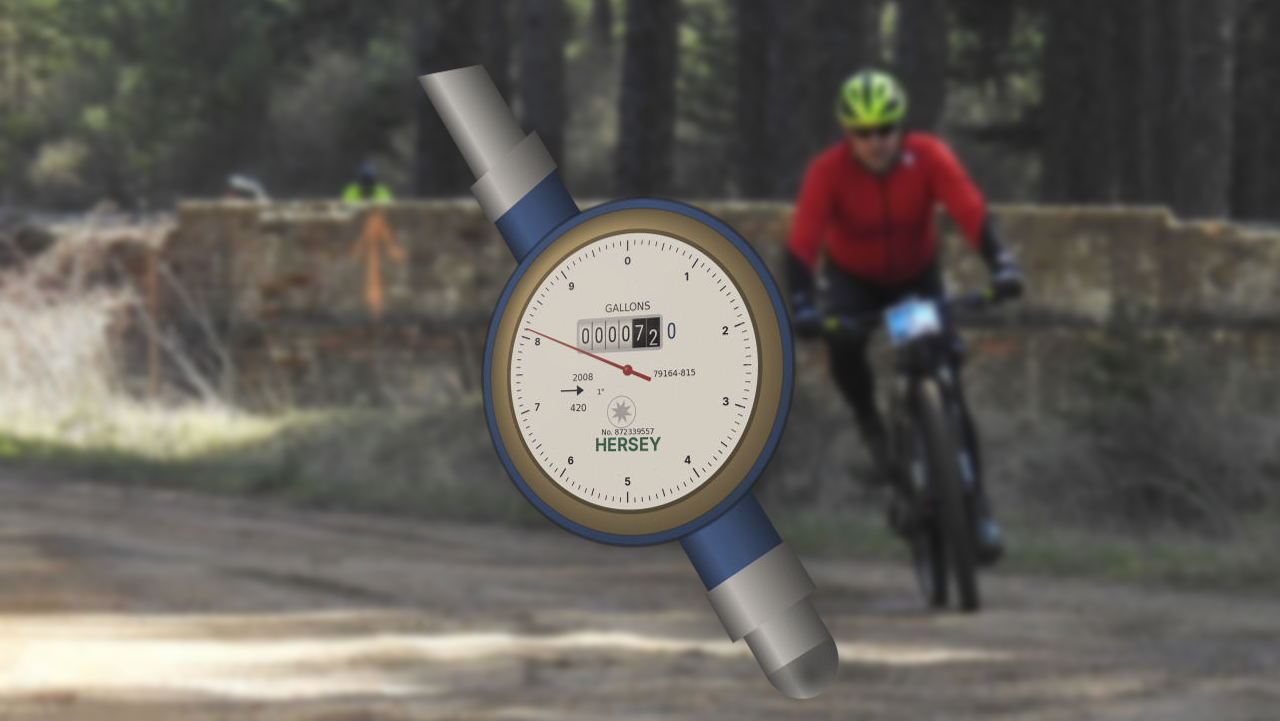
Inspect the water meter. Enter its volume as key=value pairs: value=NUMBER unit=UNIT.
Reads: value=718.1 unit=gal
